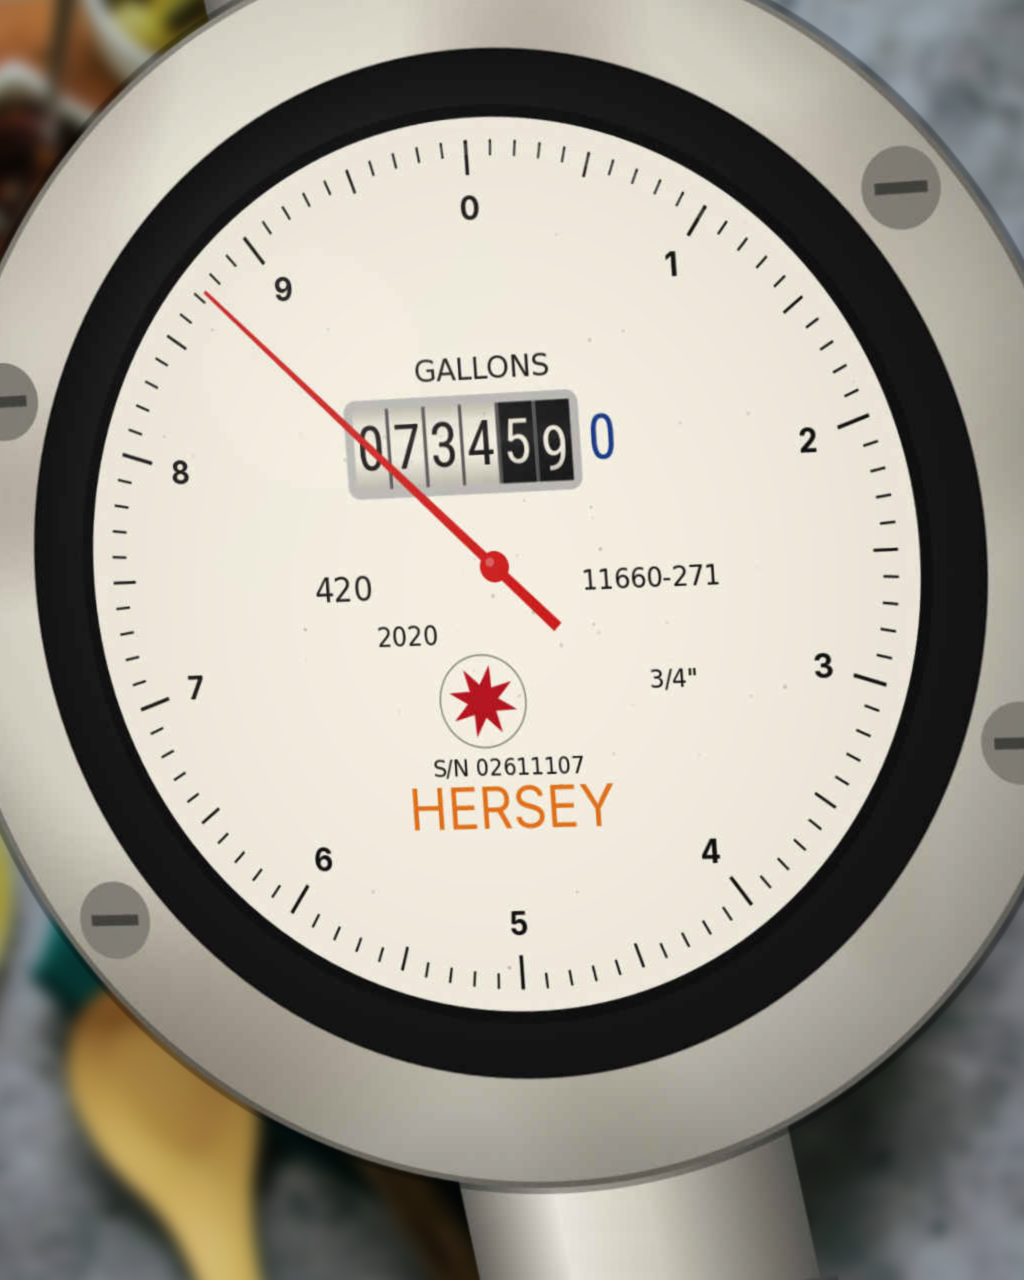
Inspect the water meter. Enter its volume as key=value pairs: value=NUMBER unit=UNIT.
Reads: value=734588.7 unit=gal
